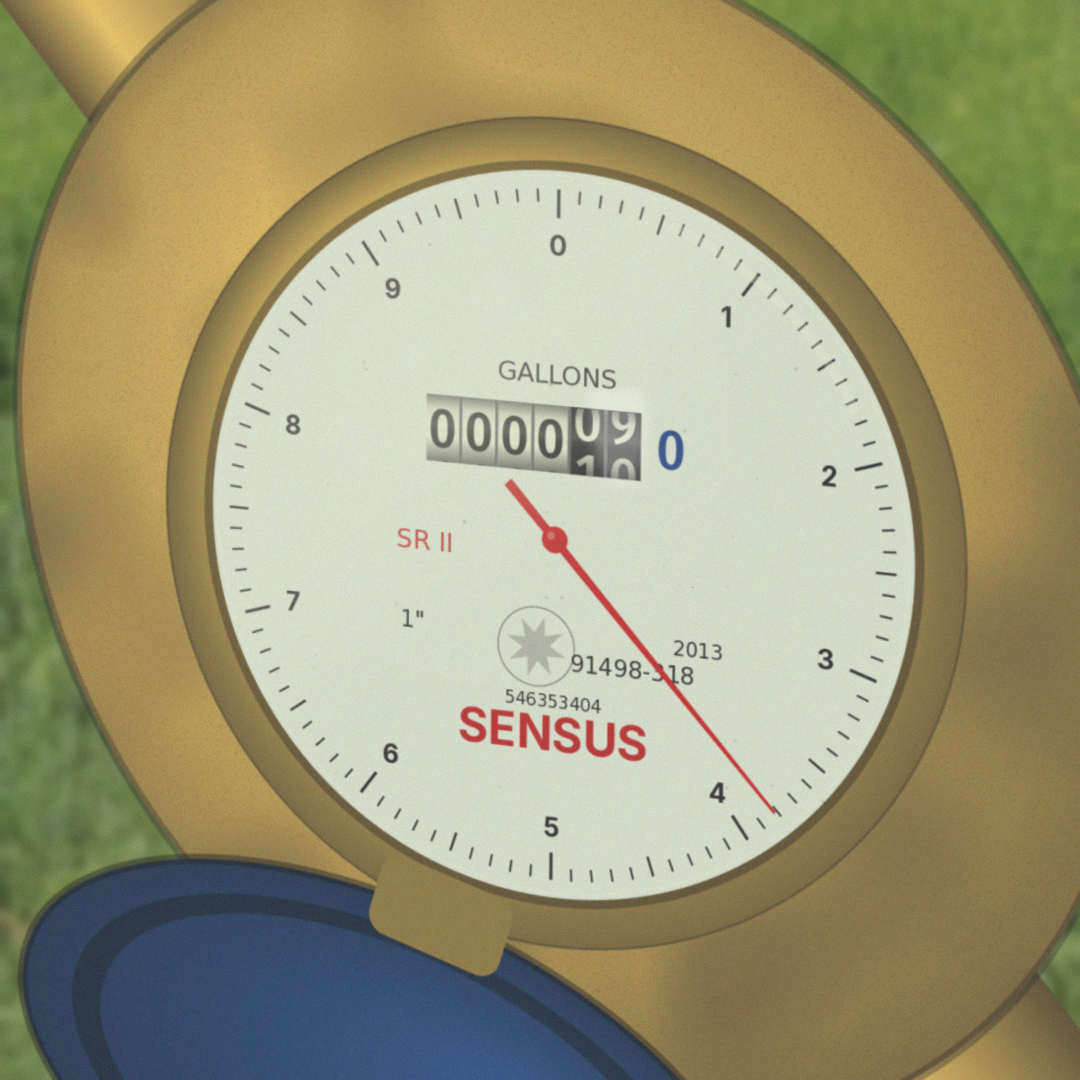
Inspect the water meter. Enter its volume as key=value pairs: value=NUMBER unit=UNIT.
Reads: value=93.8 unit=gal
